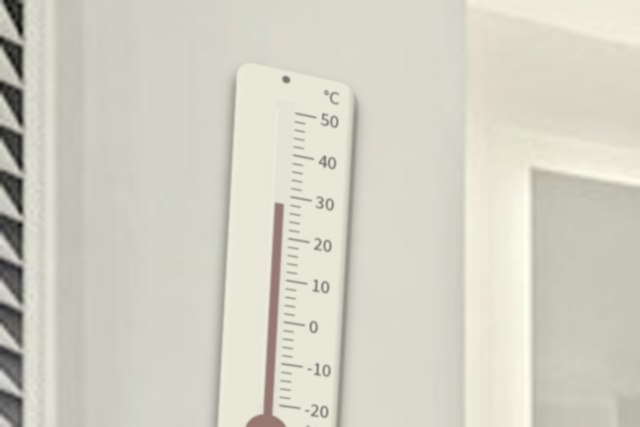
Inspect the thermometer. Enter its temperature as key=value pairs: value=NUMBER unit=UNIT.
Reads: value=28 unit=°C
